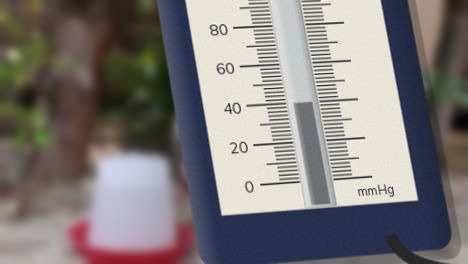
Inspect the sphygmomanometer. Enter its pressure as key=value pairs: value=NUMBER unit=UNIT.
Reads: value=40 unit=mmHg
